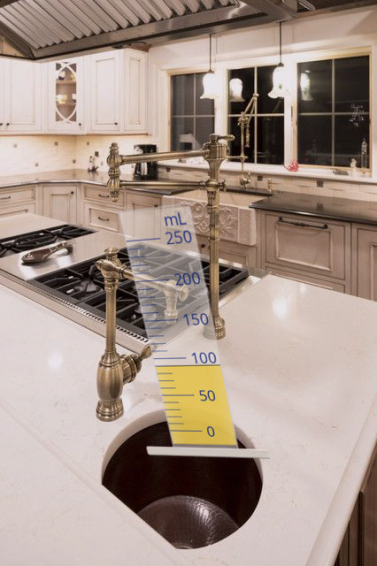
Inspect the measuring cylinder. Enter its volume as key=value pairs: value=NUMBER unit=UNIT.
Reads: value=90 unit=mL
